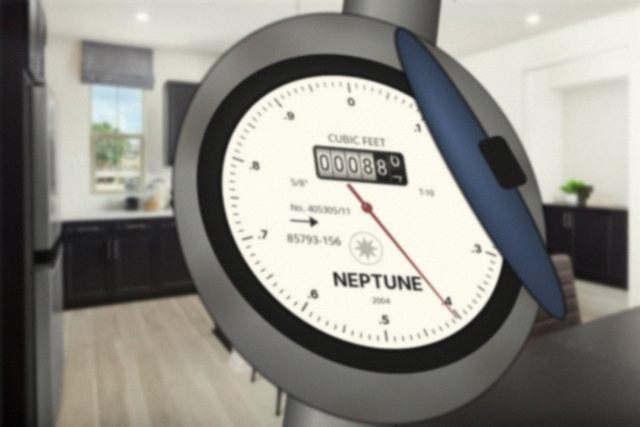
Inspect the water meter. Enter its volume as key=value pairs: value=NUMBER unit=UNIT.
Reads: value=886.40 unit=ft³
